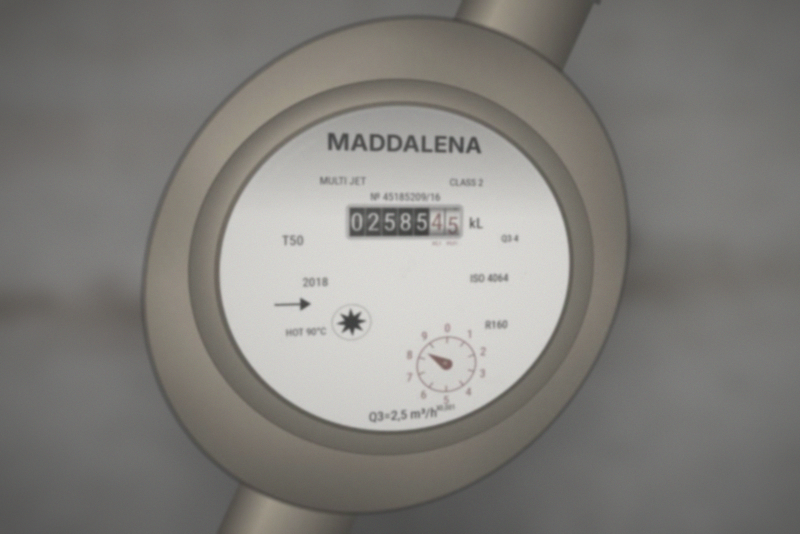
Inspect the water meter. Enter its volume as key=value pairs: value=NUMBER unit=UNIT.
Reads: value=2585.448 unit=kL
